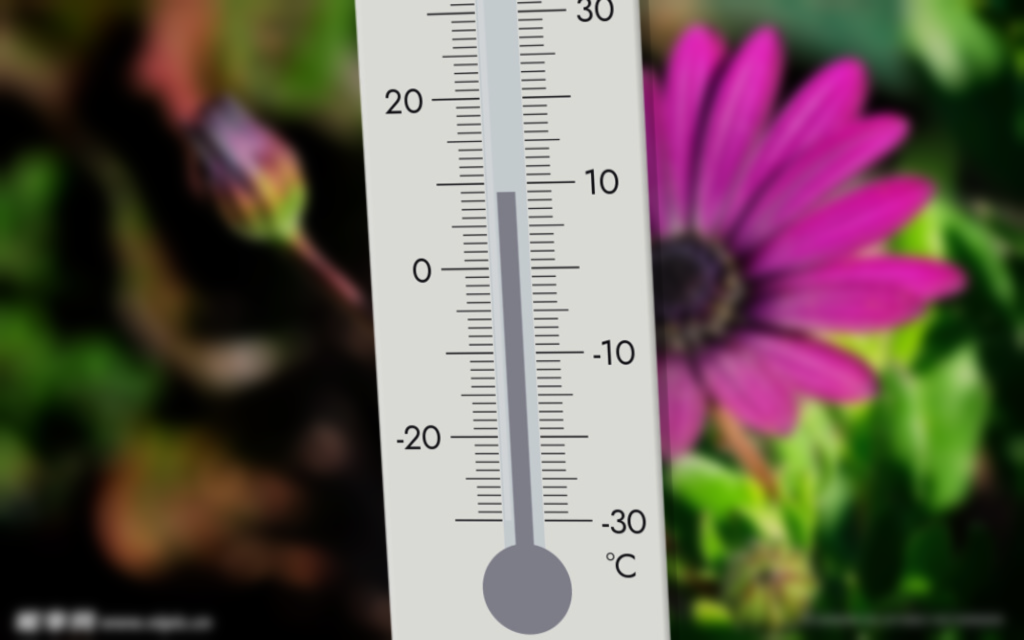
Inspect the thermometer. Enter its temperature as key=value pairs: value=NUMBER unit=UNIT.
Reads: value=9 unit=°C
